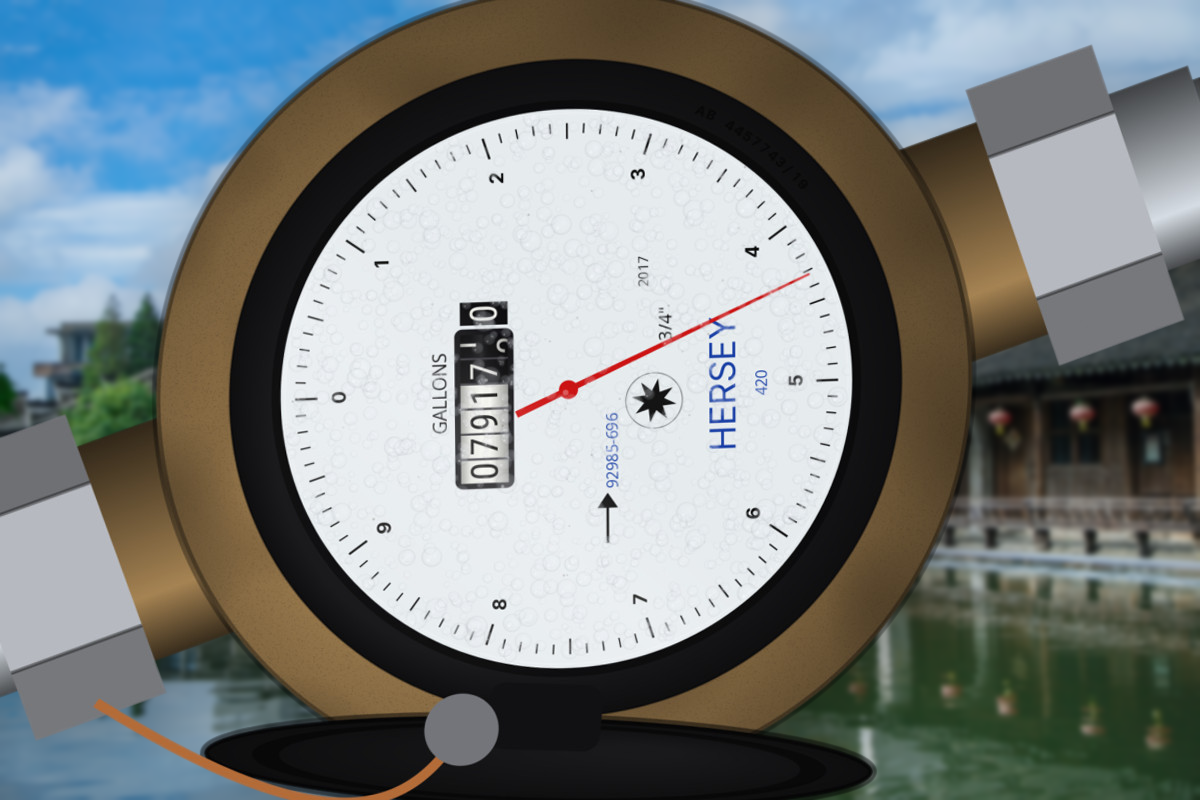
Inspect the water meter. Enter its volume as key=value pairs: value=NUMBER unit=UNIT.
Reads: value=791714.3 unit=gal
